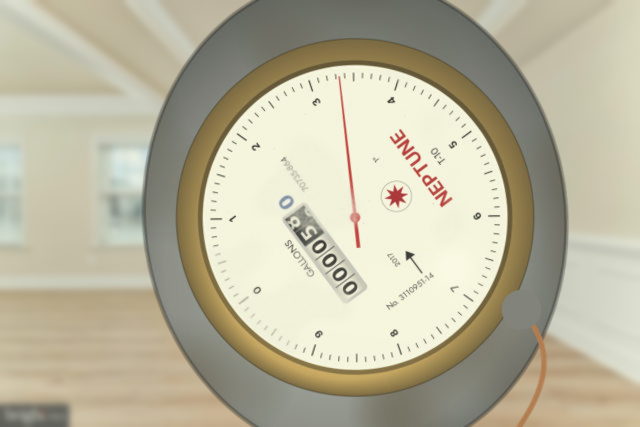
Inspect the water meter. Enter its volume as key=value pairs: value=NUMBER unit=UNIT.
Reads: value=583.3 unit=gal
